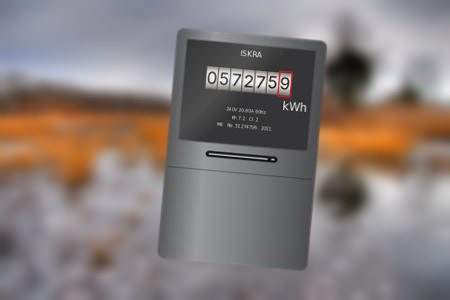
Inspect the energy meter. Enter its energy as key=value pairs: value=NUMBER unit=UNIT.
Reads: value=57275.9 unit=kWh
